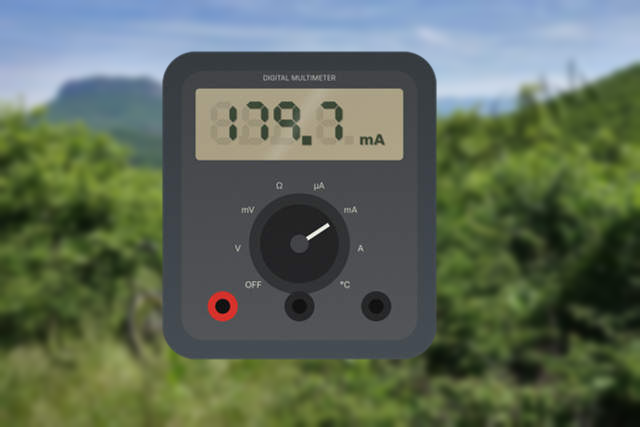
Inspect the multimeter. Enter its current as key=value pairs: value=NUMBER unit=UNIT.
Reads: value=179.7 unit=mA
